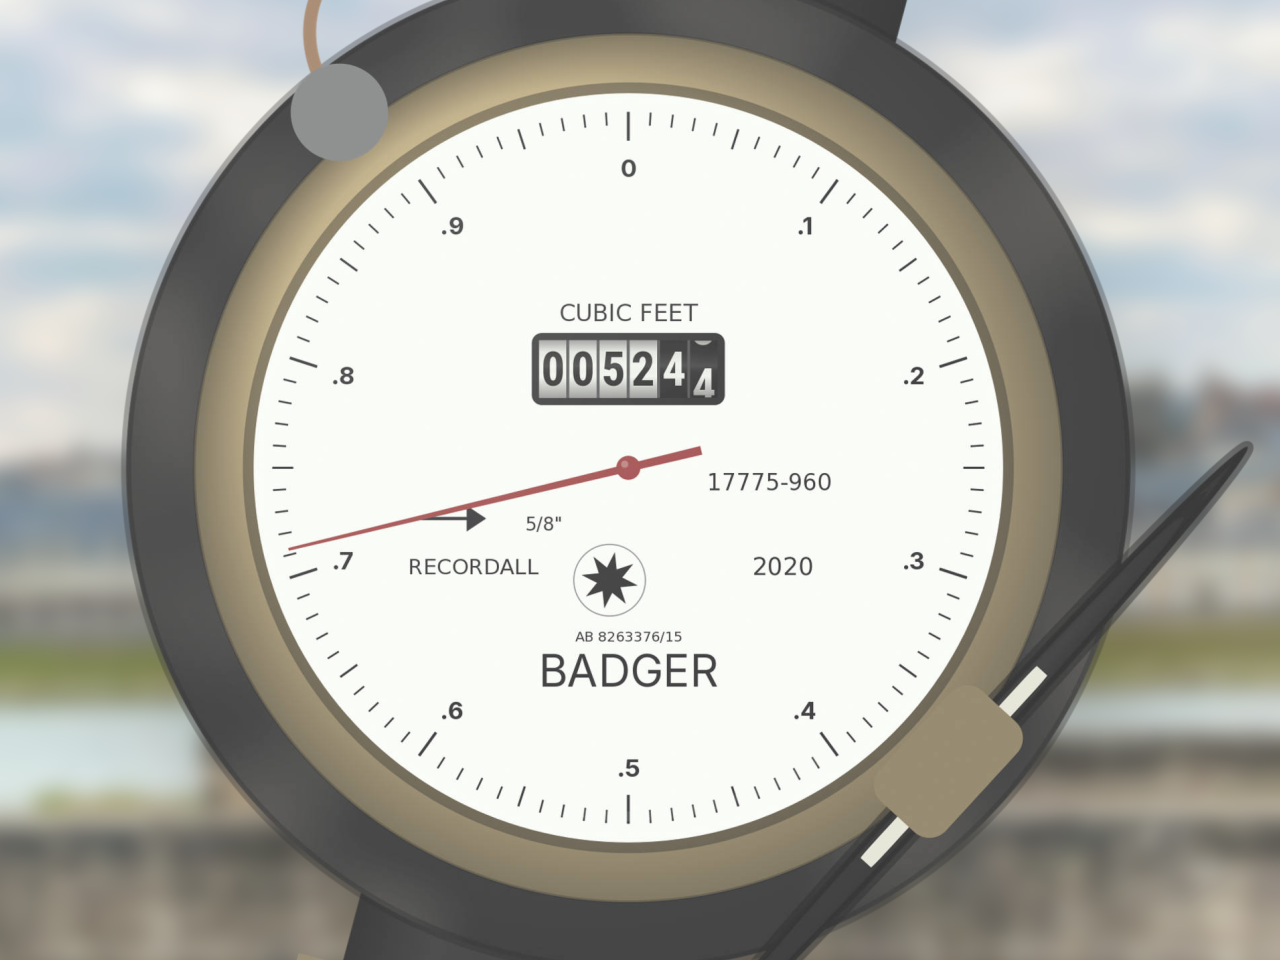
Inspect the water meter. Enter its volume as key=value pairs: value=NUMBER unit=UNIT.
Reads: value=5243.71 unit=ft³
